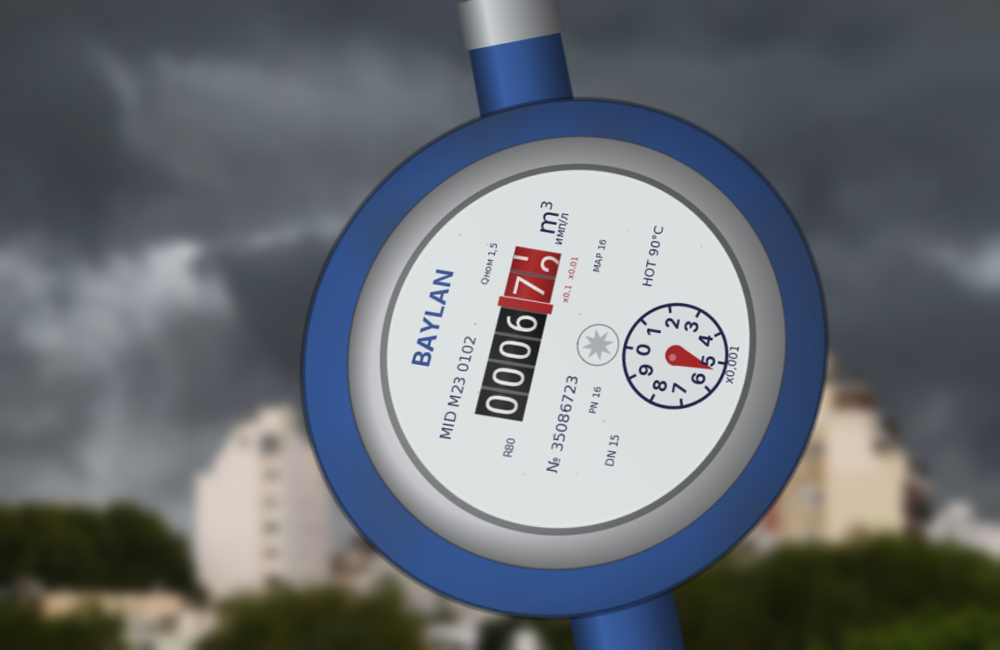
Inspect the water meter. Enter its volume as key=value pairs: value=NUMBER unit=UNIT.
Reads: value=6.715 unit=m³
